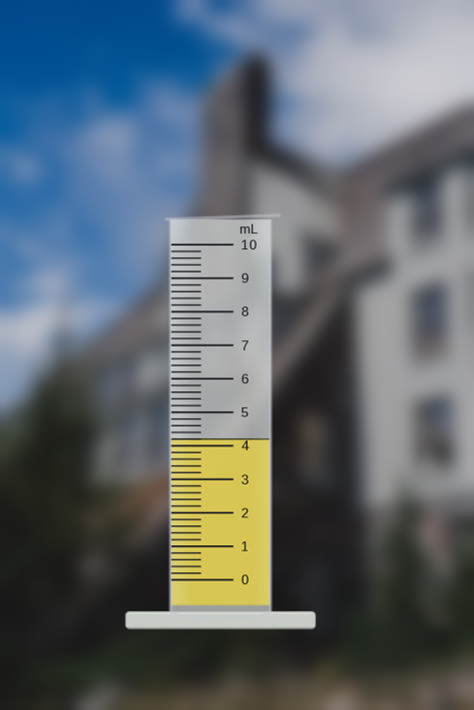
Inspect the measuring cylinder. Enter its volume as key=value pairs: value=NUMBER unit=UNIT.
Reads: value=4.2 unit=mL
